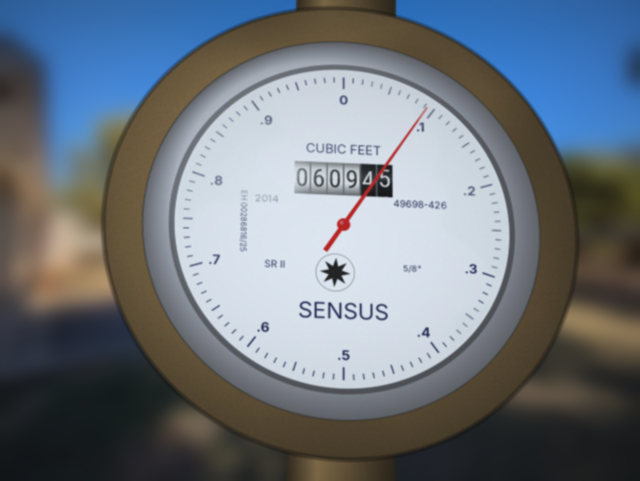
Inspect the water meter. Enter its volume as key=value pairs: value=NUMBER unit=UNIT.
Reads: value=60945.09 unit=ft³
